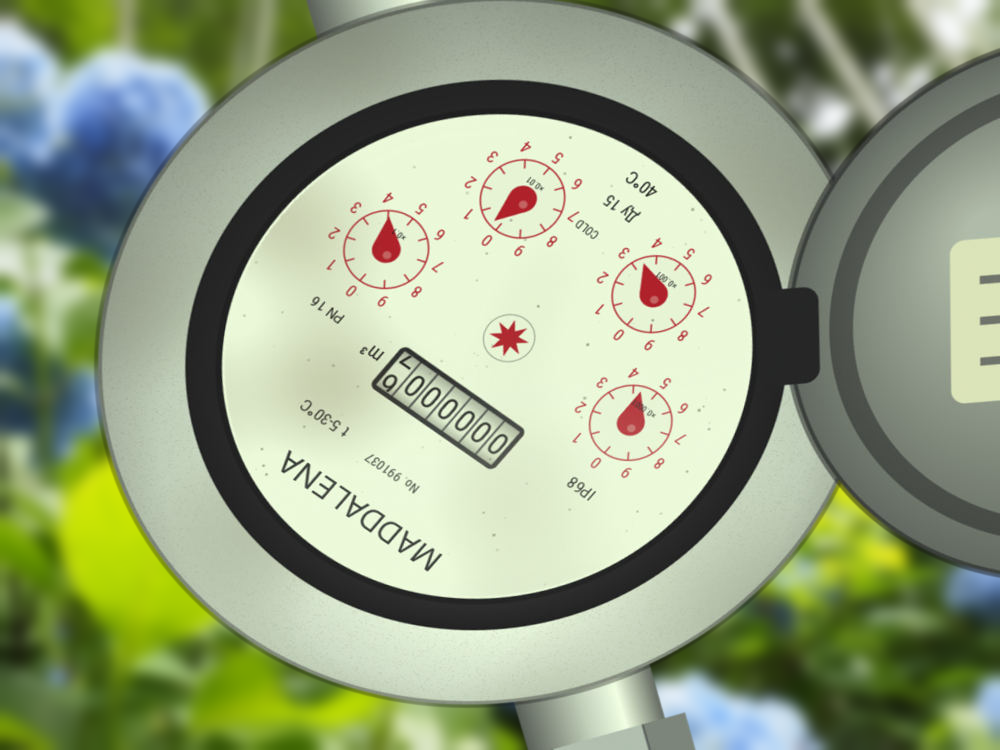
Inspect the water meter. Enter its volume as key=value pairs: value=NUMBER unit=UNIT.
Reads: value=6.4034 unit=m³
